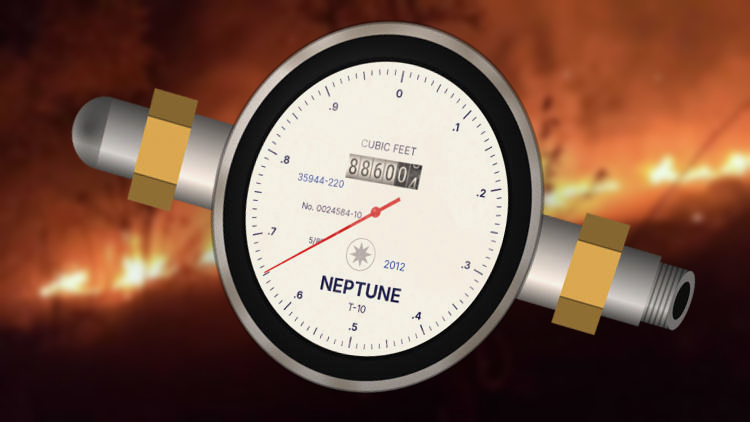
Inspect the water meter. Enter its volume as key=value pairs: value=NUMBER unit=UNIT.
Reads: value=886003.65 unit=ft³
